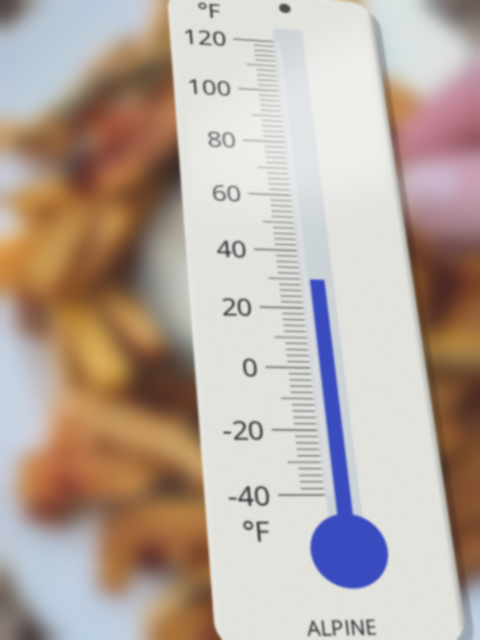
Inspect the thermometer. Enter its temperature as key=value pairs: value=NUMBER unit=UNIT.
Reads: value=30 unit=°F
